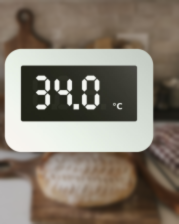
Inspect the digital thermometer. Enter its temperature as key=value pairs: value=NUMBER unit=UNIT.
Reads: value=34.0 unit=°C
